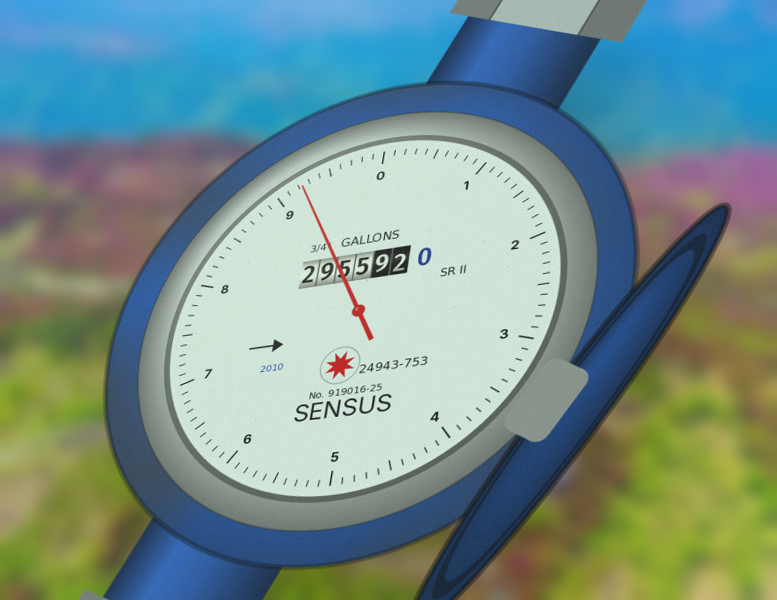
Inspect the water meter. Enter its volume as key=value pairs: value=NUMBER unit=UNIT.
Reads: value=2955919.2 unit=gal
